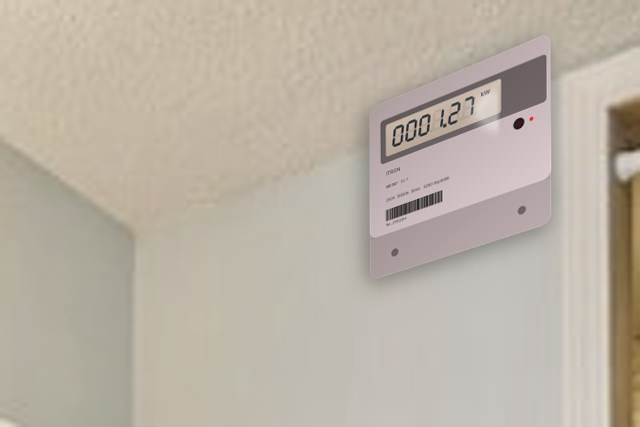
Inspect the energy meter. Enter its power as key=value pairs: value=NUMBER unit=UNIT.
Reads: value=1.27 unit=kW
